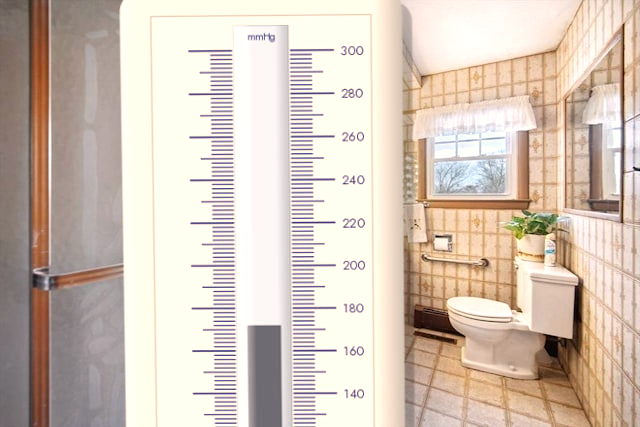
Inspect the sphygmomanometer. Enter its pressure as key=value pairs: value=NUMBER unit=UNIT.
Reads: value=172 unit=mmHg
